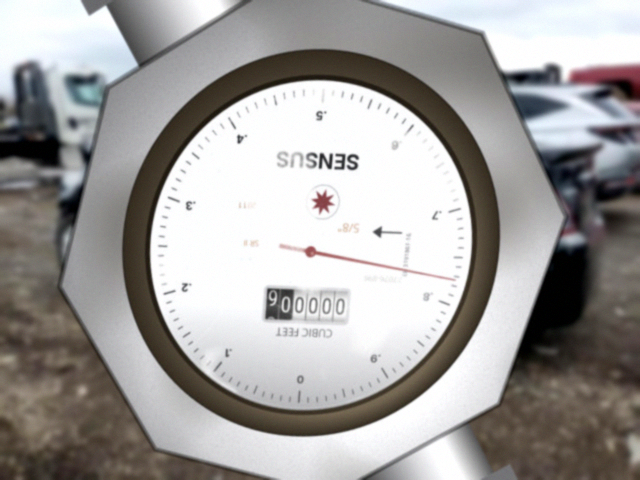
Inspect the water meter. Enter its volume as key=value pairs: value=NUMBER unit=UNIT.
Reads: value=5.77 unit=ft³
